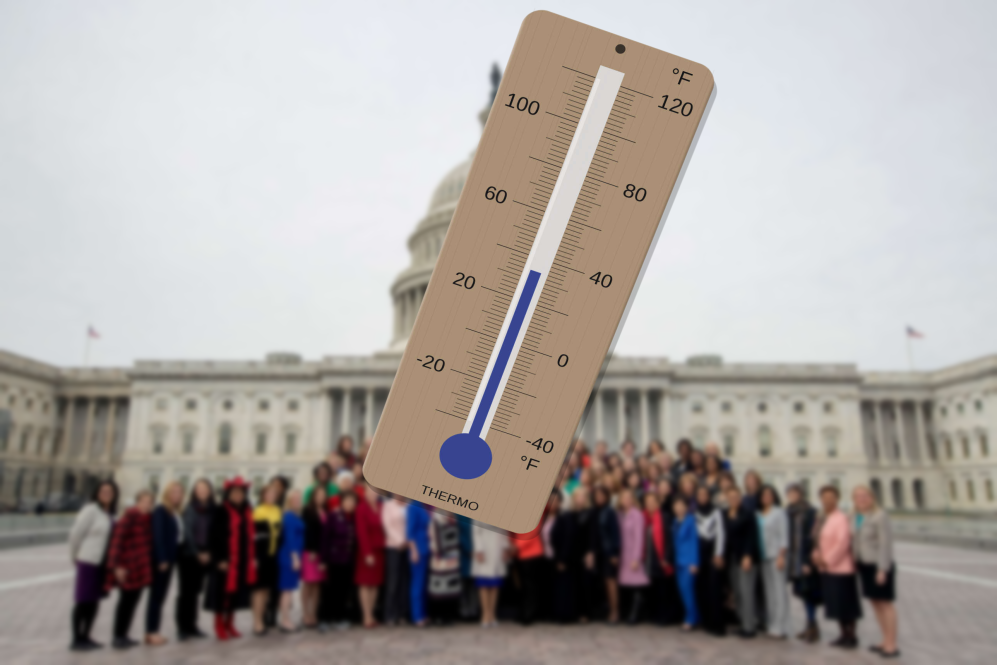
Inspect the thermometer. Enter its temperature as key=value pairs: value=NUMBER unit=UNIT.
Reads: value=34 unit=°F
